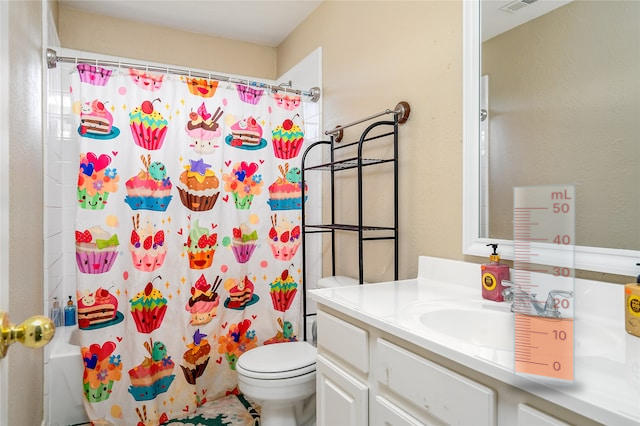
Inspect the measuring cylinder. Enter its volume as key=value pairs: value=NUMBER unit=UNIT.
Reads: value=15 unit=mL
